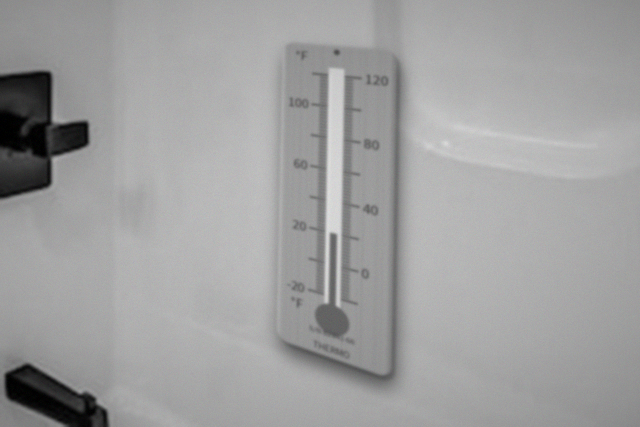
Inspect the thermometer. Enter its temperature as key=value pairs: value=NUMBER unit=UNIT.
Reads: value=20 unit=°F
